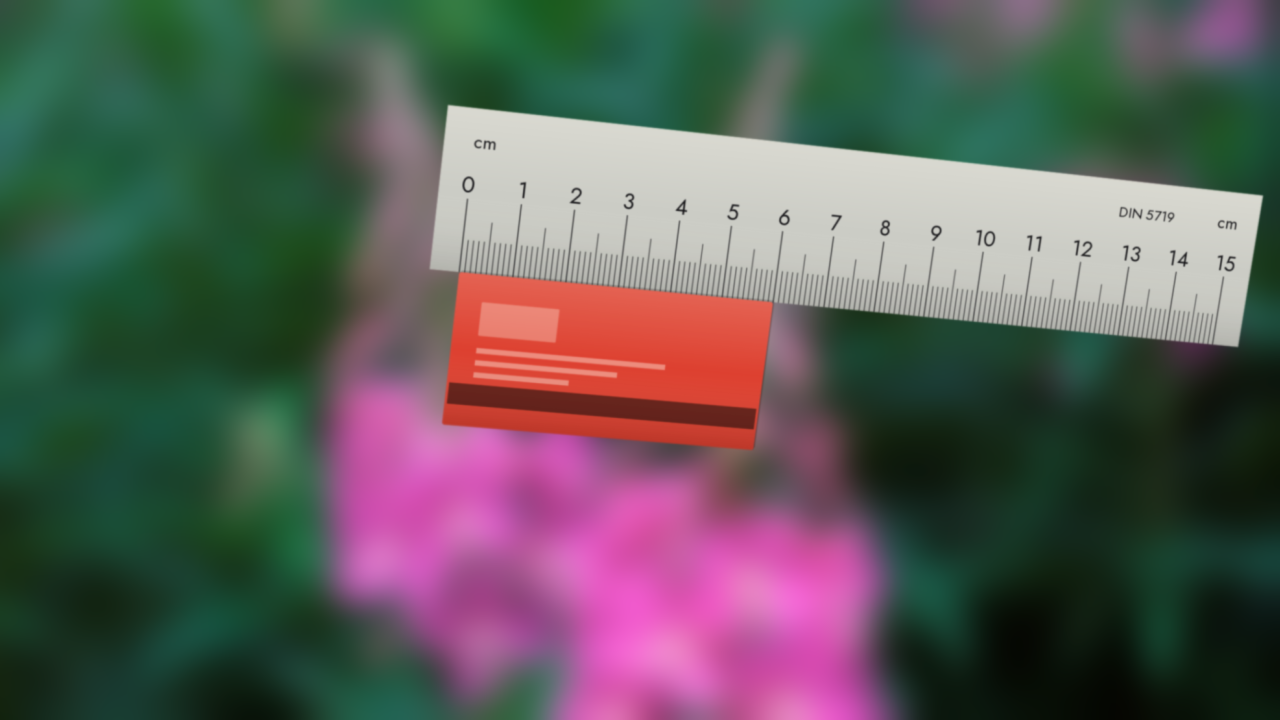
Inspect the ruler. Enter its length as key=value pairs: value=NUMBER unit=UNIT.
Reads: value=6 unit=cm
